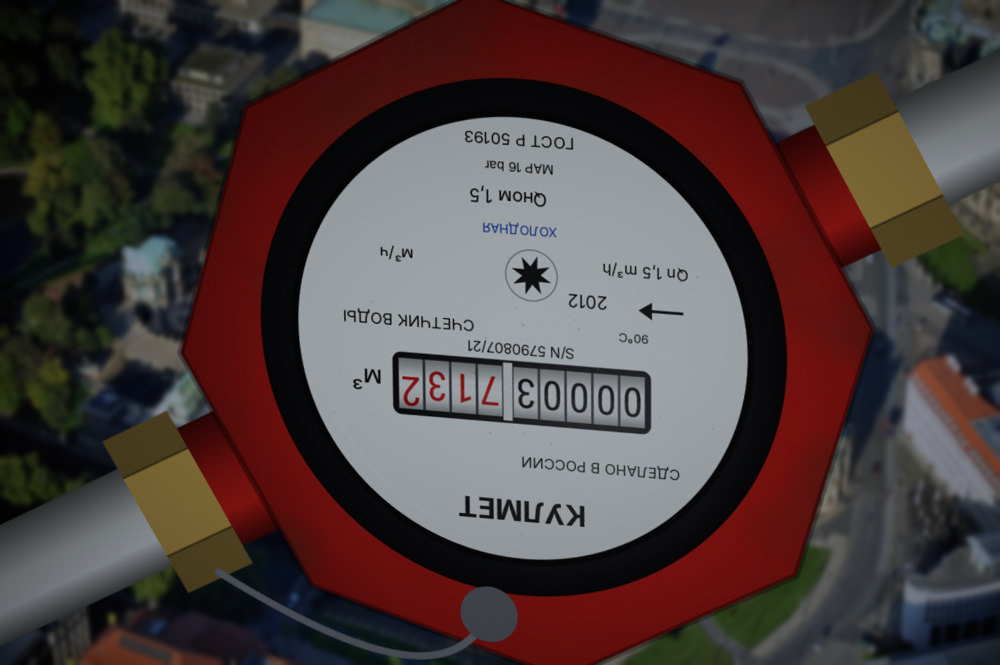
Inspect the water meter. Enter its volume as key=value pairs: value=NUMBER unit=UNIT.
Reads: value=3.7132 unit=m³
